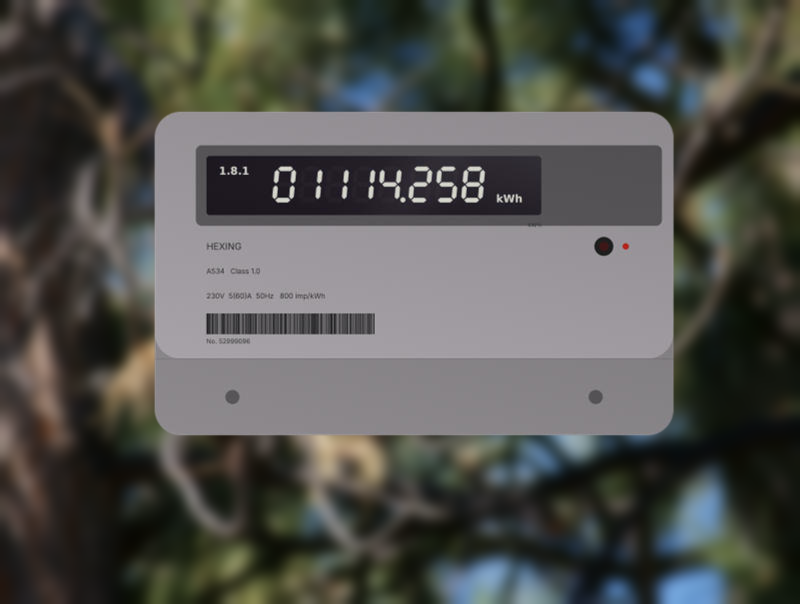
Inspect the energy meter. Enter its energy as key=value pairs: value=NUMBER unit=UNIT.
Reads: value=1114.258 unit=kWh
